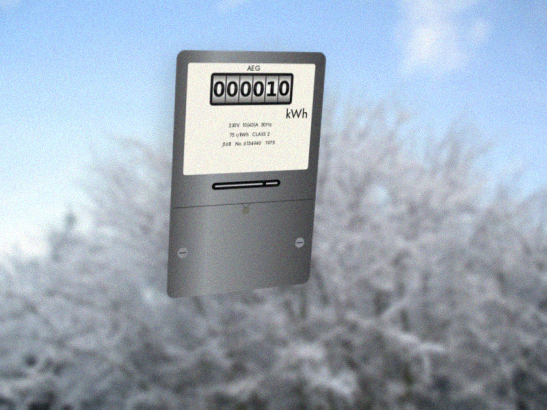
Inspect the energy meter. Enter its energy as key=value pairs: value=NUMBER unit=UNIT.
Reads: value=10 unit=kWh
